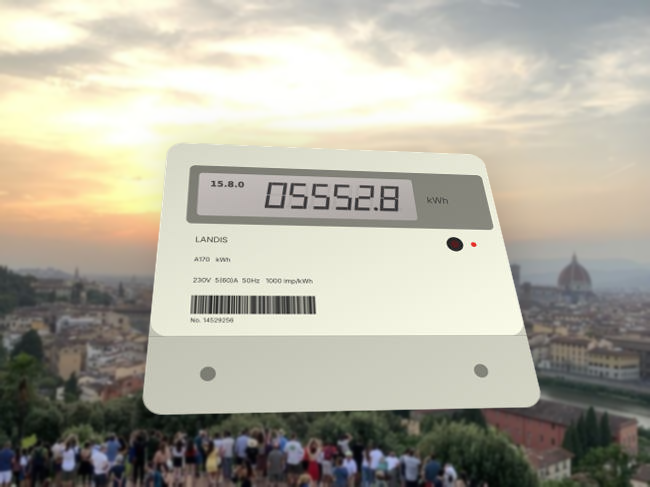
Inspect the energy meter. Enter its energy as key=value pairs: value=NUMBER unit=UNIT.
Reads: value=5552.8 unit=kWh
